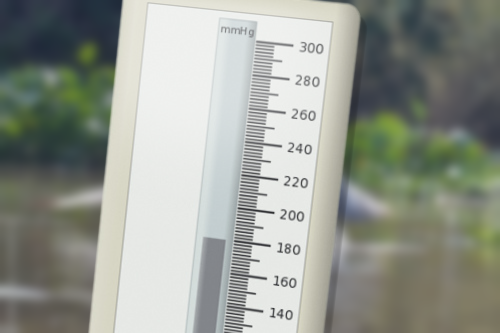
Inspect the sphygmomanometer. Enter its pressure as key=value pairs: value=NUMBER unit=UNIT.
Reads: value=180 unit=mmHg
